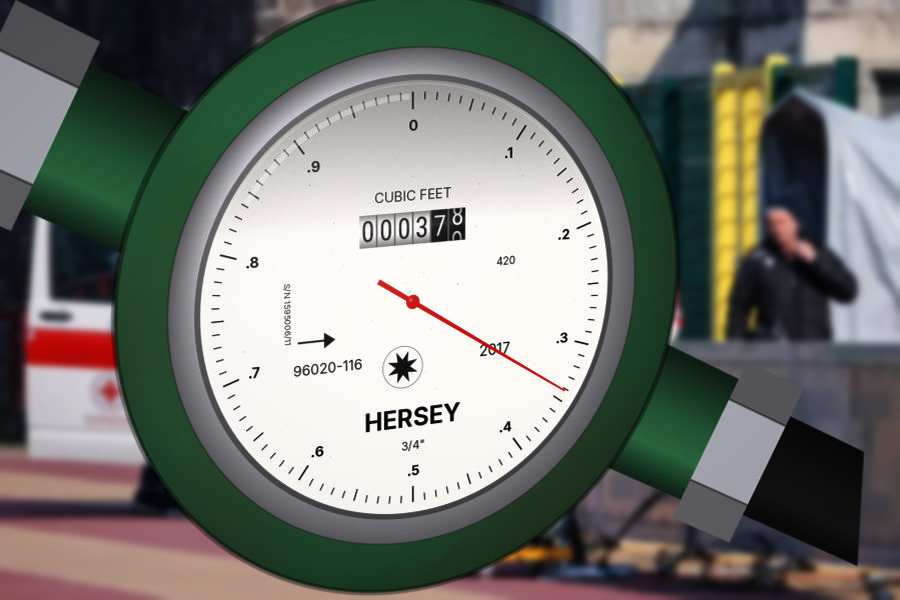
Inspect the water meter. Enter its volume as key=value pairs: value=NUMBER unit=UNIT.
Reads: value=378.34 unit=ft³
